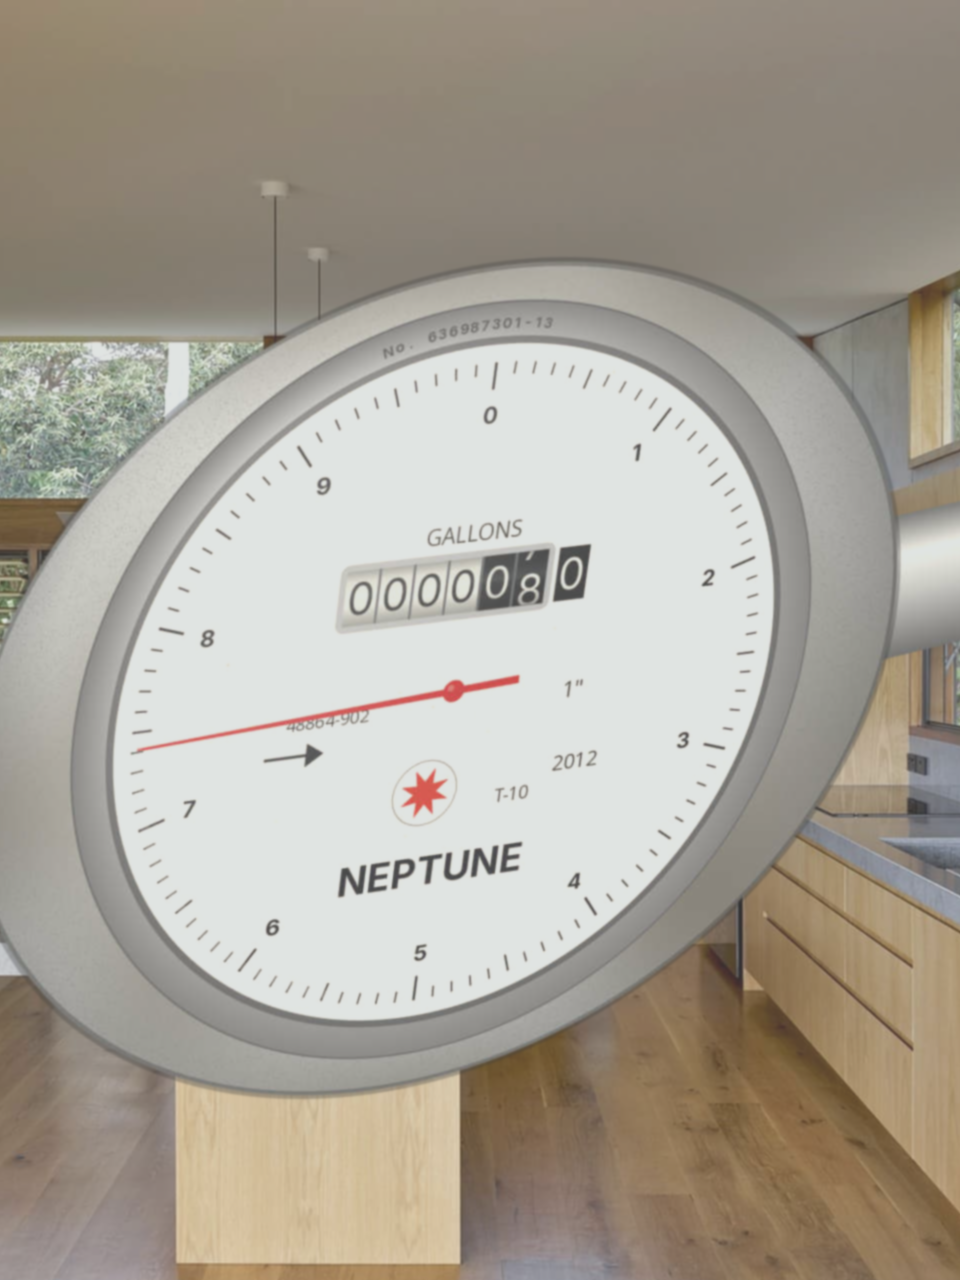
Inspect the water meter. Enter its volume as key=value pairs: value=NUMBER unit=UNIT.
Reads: value=77.4 unit=gal
